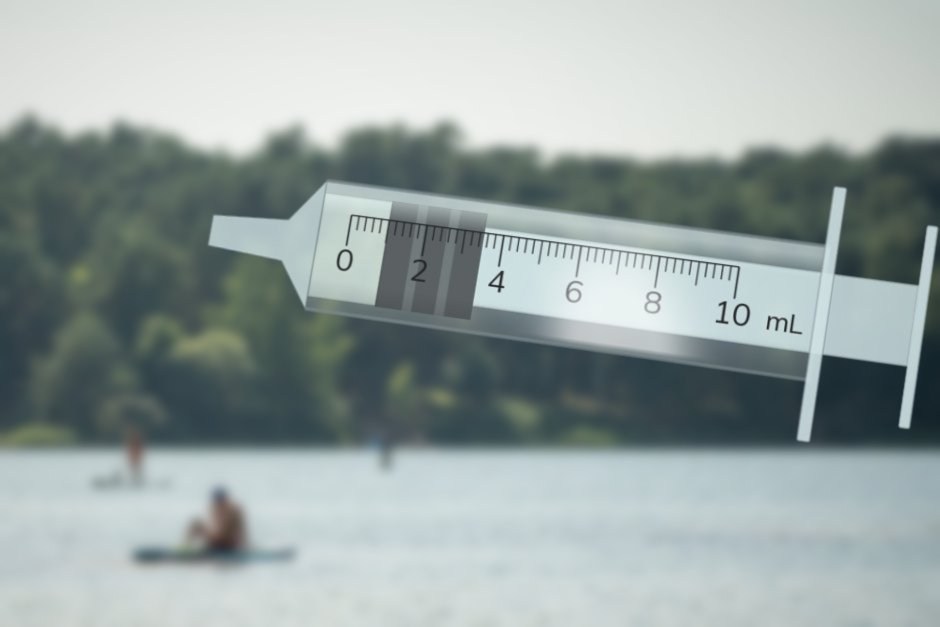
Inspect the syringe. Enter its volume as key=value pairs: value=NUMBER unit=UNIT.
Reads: value=1 unit=mL
